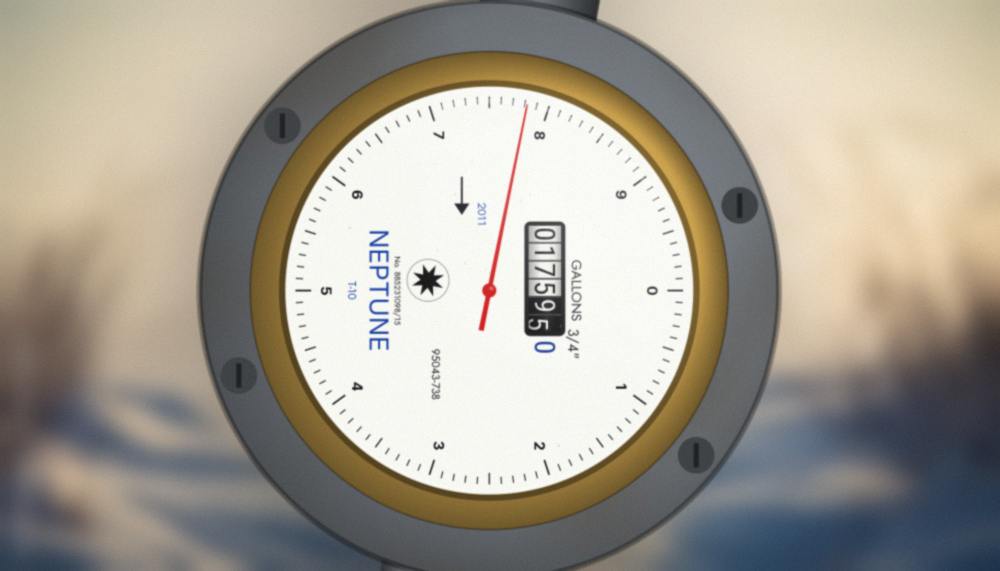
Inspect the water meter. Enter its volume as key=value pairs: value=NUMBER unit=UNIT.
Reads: value=175947.8 unit=gal
